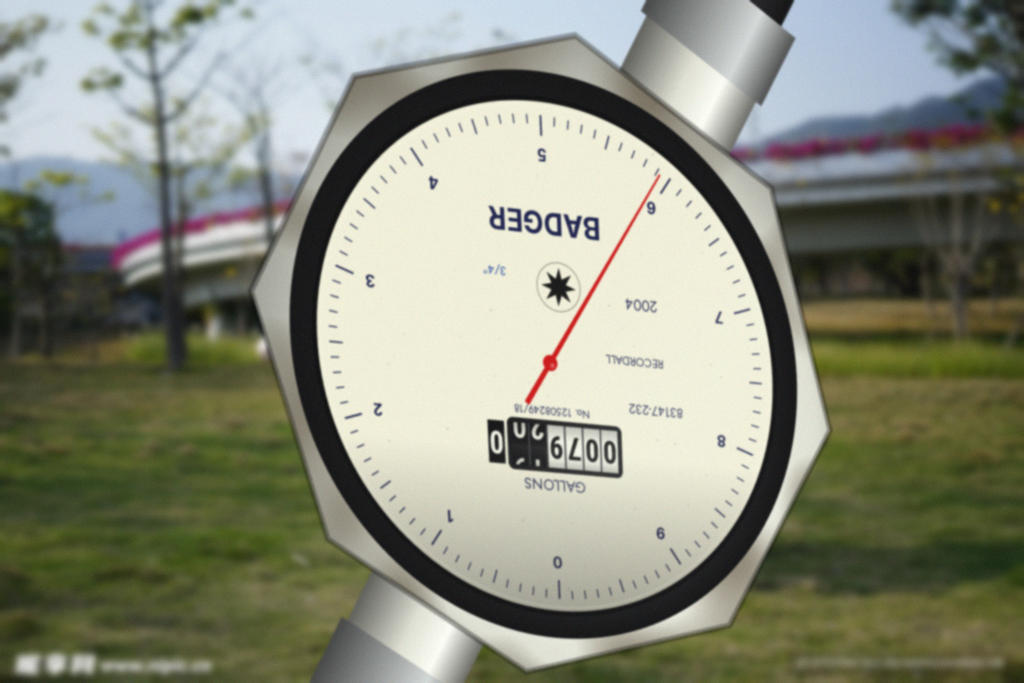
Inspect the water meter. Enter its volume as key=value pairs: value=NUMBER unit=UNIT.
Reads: value=79195.9 unit=gal
